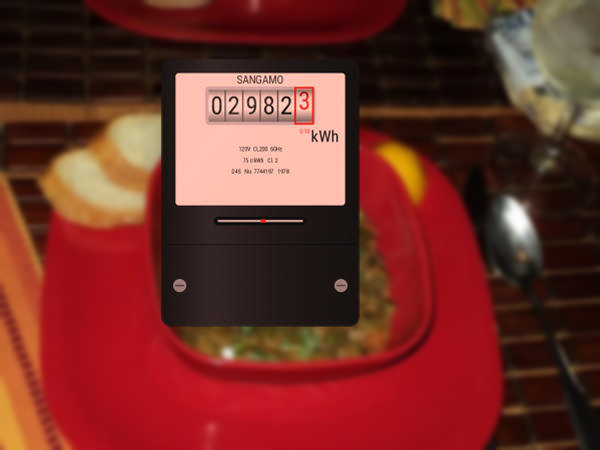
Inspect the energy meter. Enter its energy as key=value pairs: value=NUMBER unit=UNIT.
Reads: value=2982.3 unit=kWh
